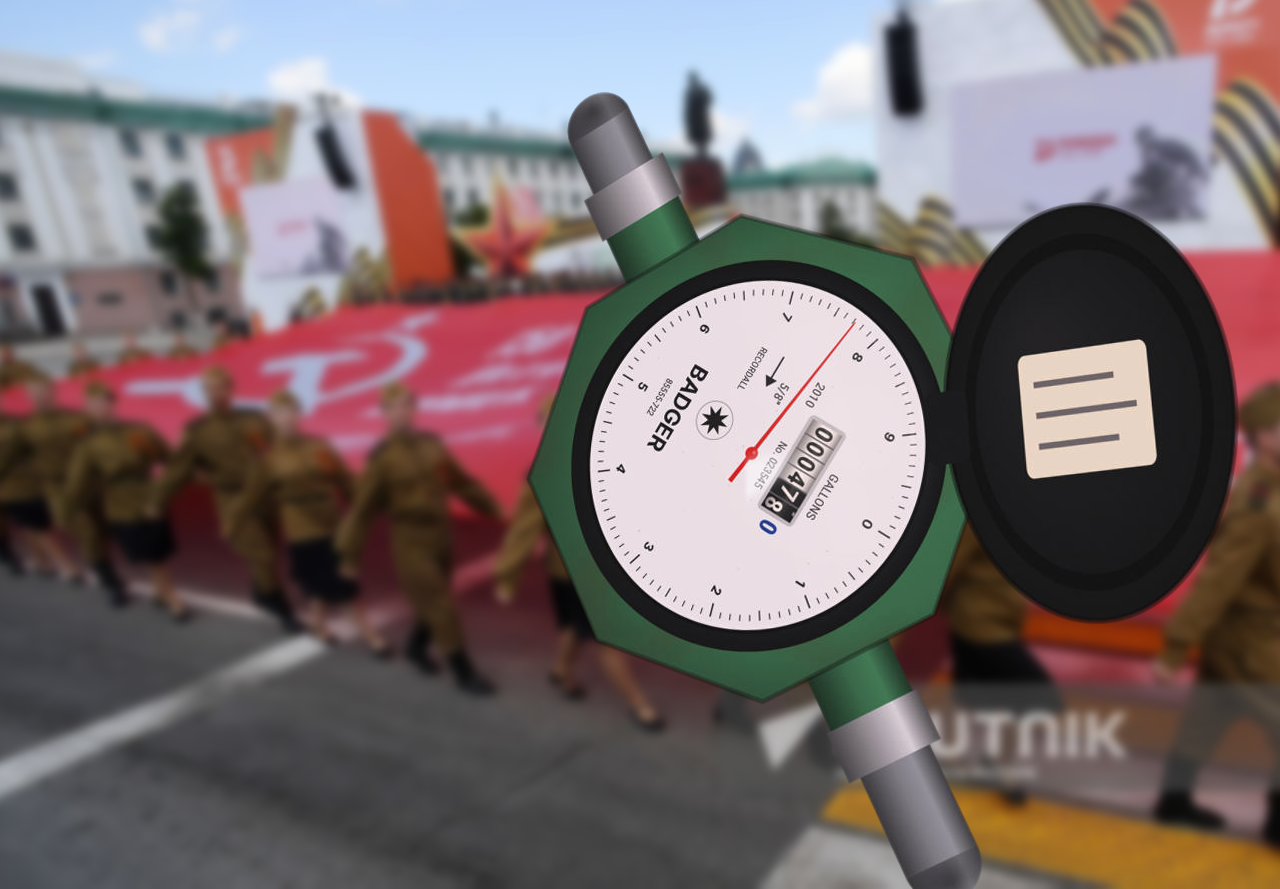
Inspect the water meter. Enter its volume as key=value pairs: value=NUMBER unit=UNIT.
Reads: value=4777.7 unit=gal
